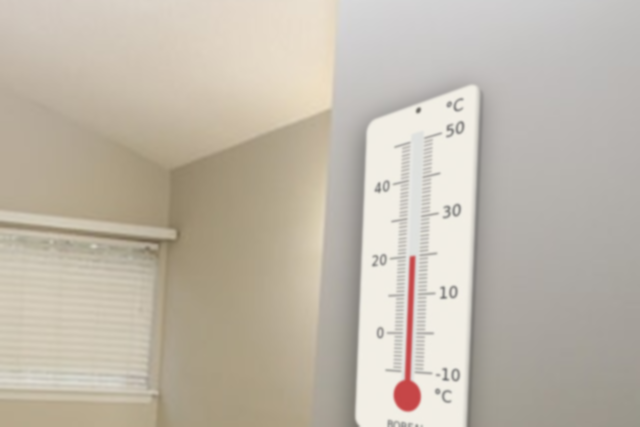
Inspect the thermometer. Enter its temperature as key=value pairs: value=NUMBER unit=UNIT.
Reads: value=20 unit=°C
